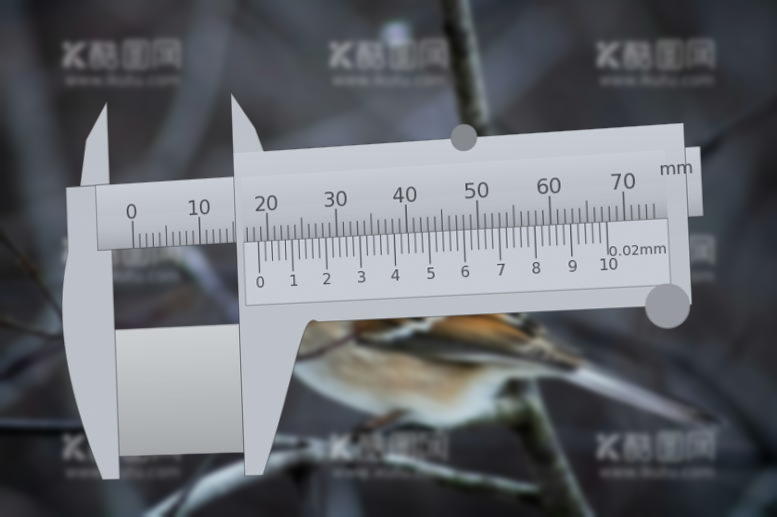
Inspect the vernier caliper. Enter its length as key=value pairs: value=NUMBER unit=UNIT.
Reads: value=18.6 unit=mm
